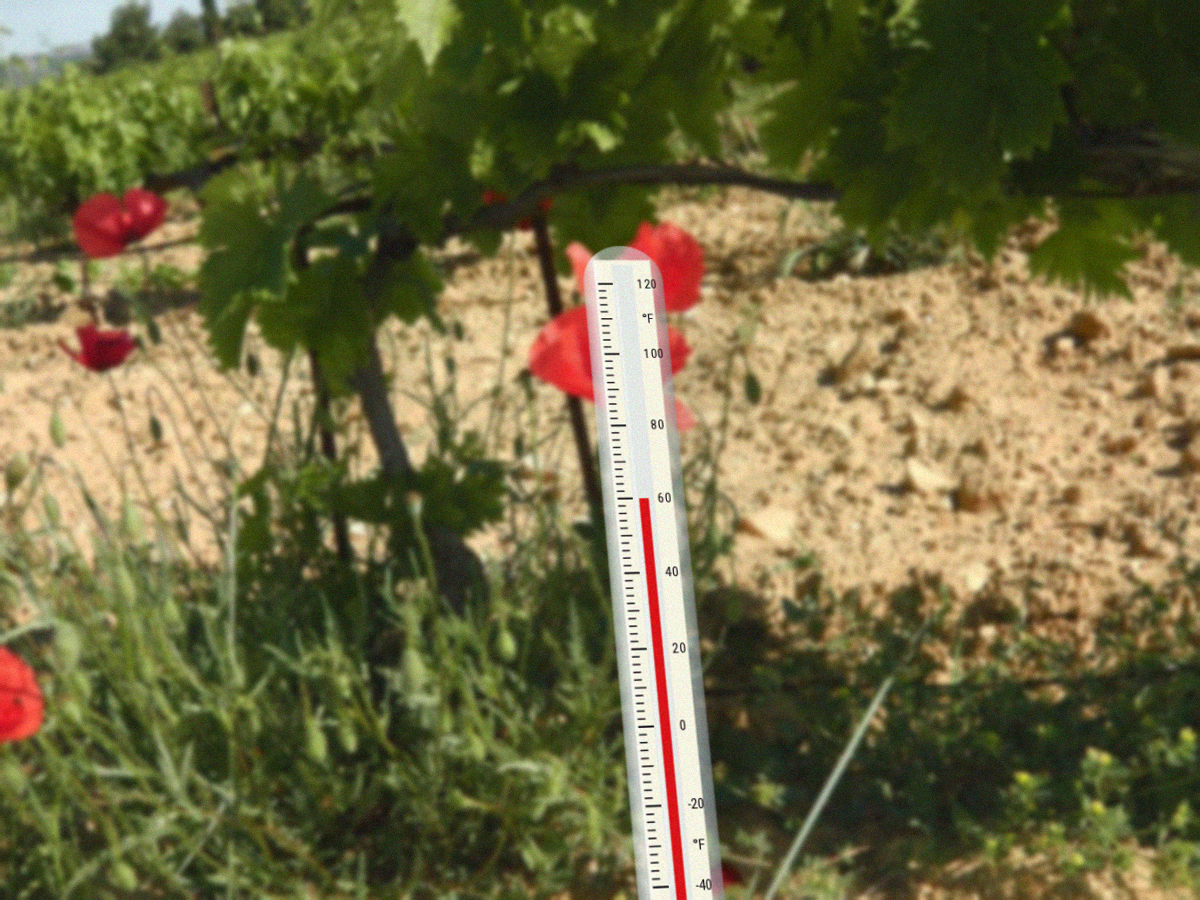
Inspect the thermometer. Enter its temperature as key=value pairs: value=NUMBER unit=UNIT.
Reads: value=60 unit=°F
